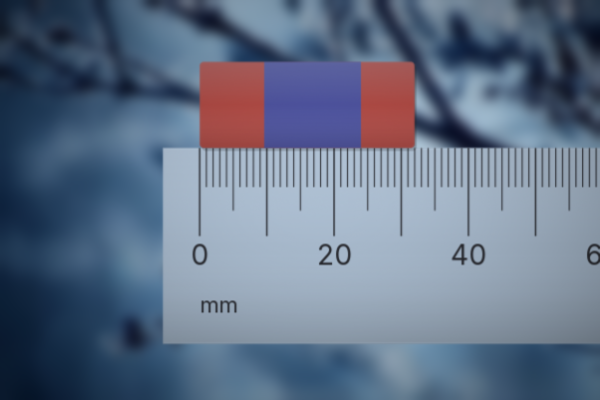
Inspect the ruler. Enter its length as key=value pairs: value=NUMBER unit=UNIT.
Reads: value=32 unit=mm
